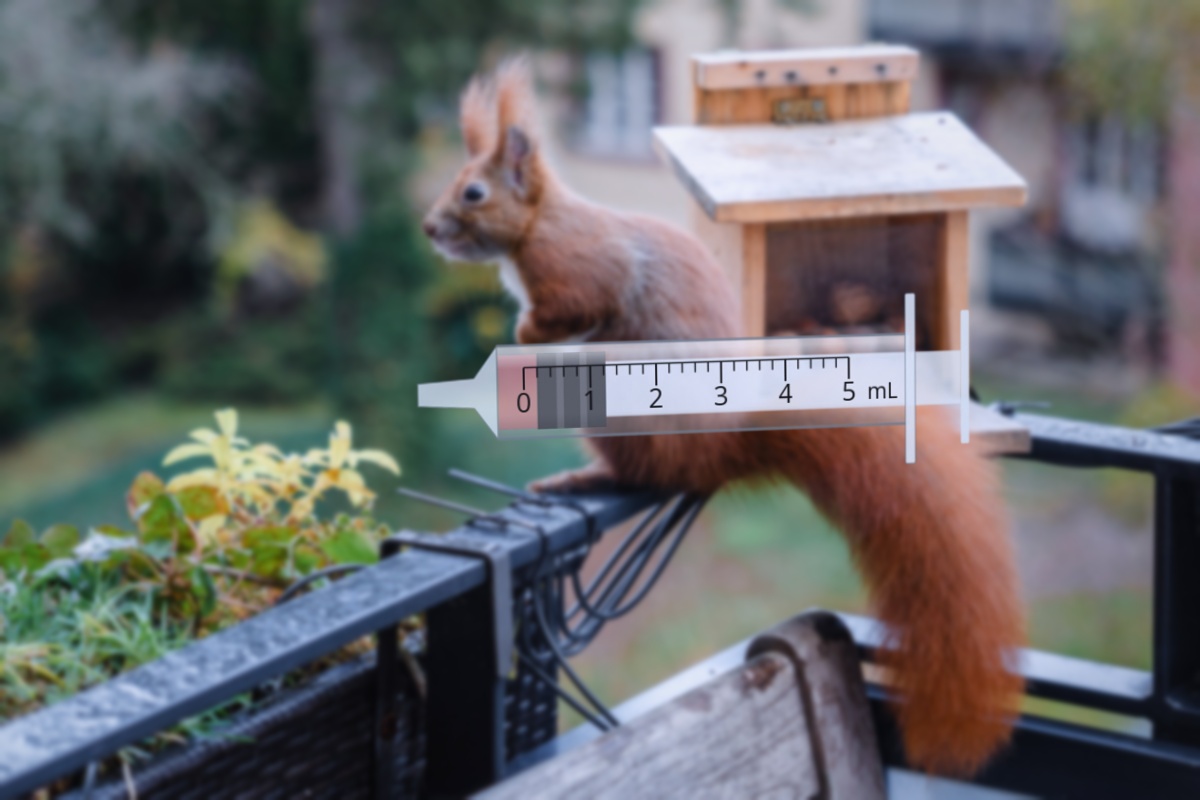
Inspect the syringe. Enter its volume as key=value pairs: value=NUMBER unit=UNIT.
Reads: value=0.2 unit=mL
